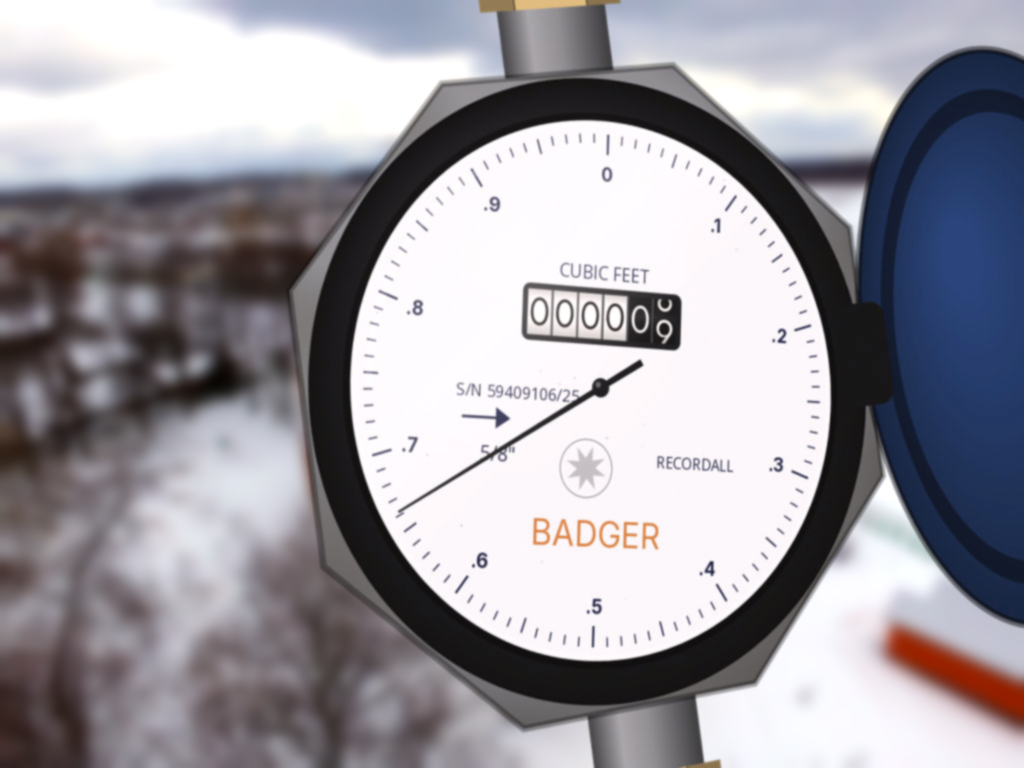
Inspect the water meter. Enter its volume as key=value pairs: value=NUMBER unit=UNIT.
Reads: value=8.66 unit=ft³
